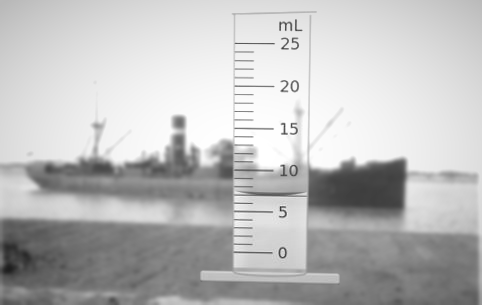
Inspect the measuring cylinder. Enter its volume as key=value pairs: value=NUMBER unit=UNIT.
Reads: value=7 unit=mL
